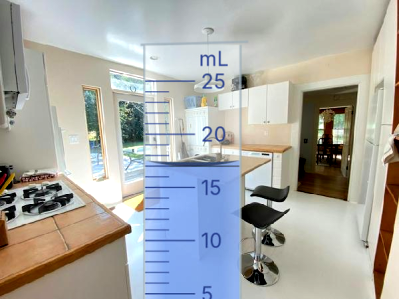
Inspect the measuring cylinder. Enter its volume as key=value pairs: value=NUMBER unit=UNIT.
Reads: value=17 unit=mL
